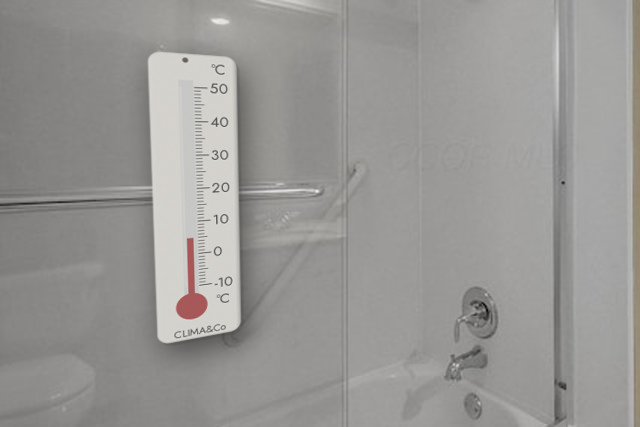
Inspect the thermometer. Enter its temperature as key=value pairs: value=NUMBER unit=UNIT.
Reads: value=5 unit=°C
